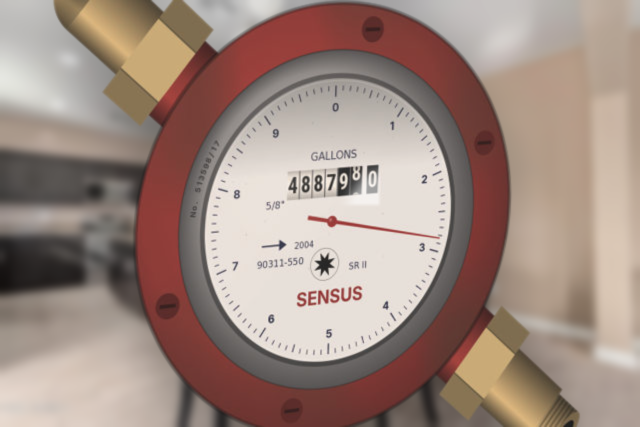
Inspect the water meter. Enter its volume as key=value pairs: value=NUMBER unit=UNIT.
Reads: value=4887982.8 unit=gal
